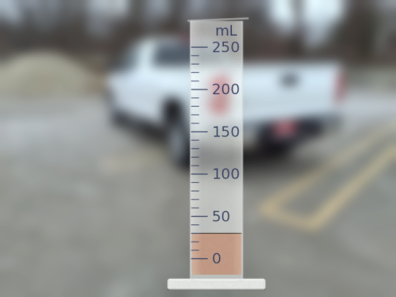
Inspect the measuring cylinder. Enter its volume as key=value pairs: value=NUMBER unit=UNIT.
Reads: value=30 unit=mL
